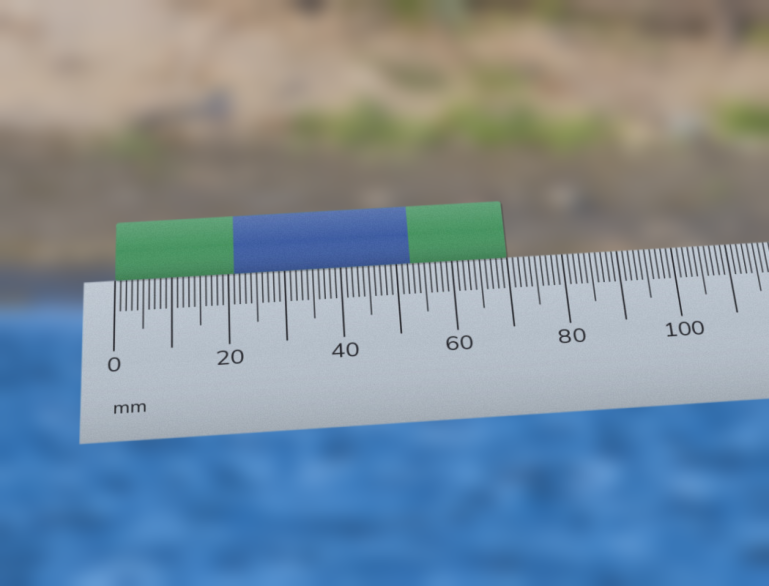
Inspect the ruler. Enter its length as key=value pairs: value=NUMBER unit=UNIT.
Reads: value=70 unit=mm
